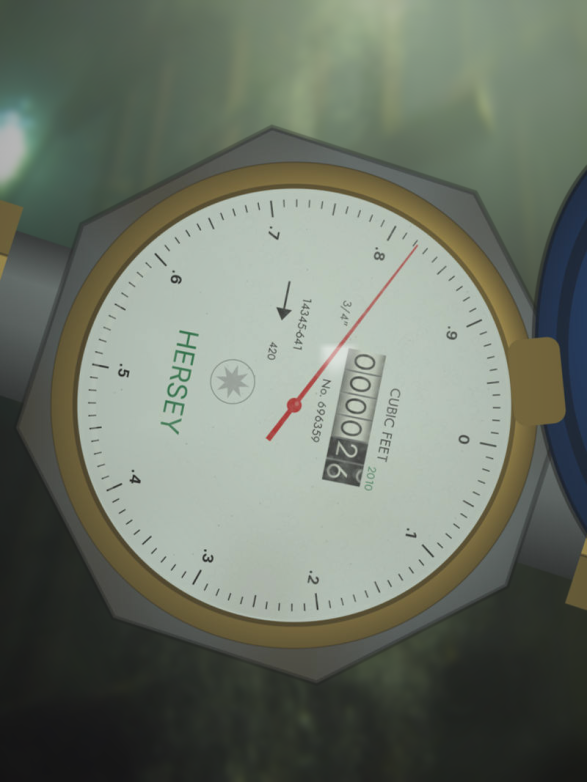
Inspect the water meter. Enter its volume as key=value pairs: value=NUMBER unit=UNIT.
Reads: value=25.82 unit=ft³
